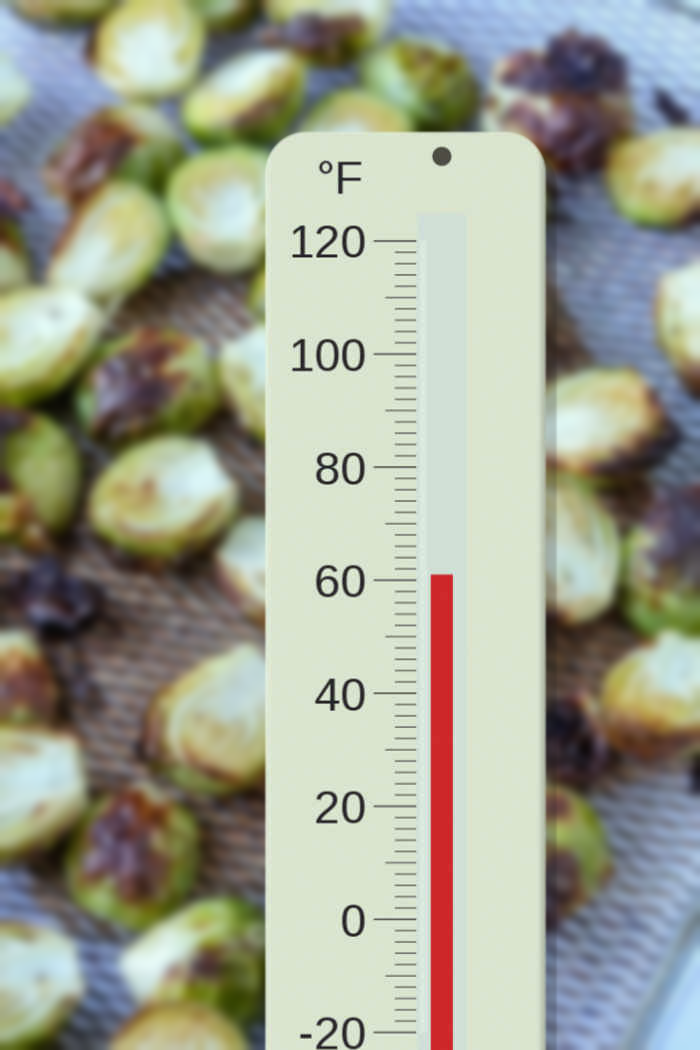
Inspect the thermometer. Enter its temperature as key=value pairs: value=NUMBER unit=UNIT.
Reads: value=61 unit=°F
